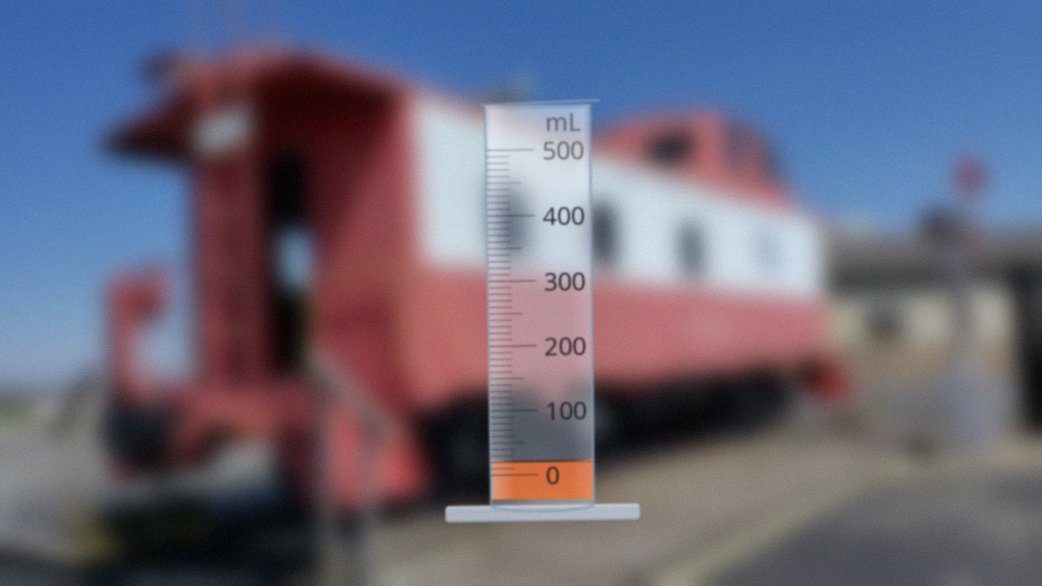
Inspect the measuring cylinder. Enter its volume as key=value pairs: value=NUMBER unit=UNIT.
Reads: value=20 unit=mL
